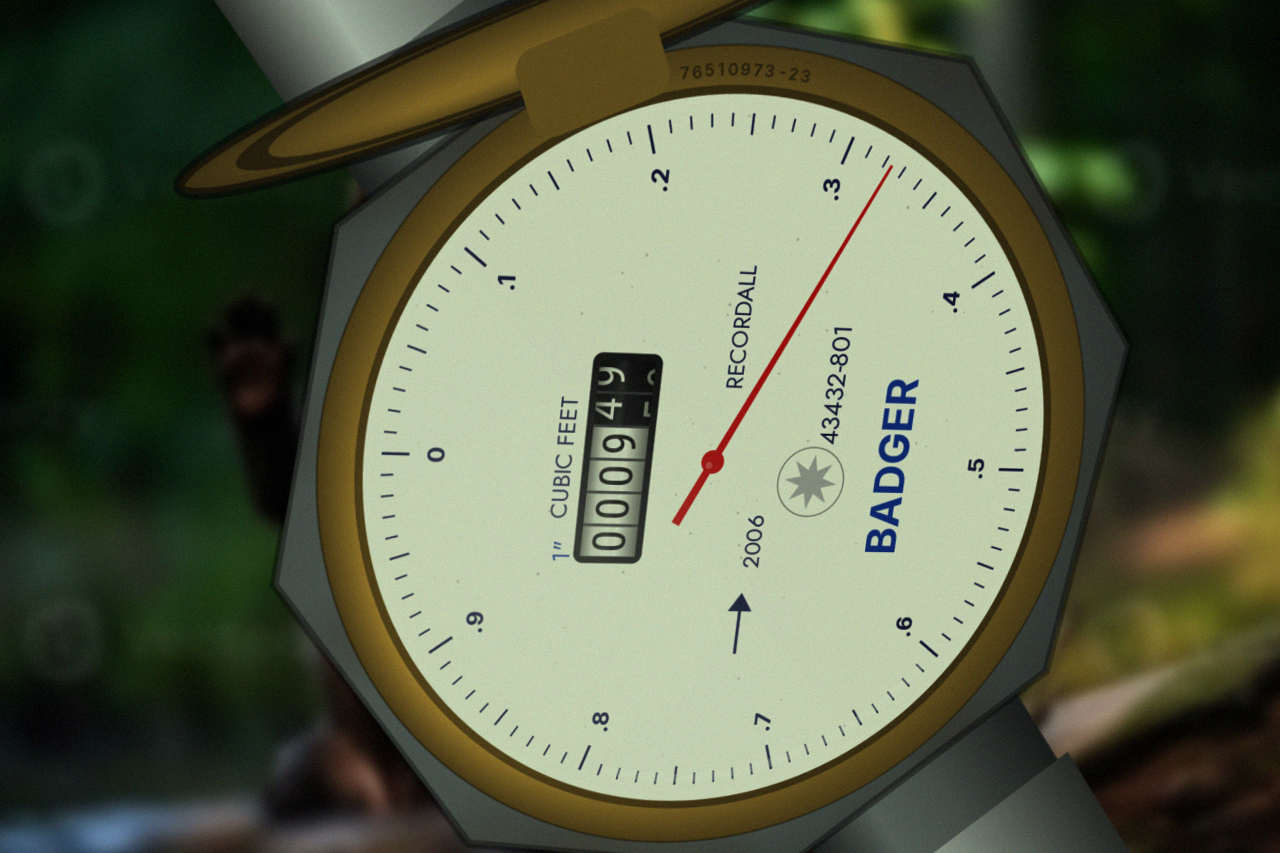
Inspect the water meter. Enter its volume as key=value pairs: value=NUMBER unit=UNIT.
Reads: value=949.32 unit=ft³
